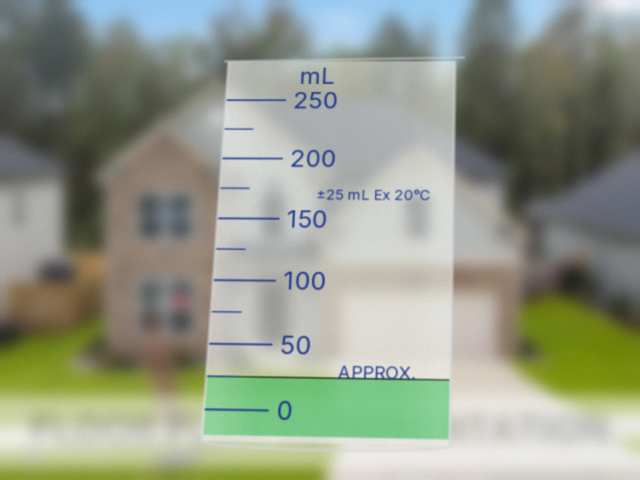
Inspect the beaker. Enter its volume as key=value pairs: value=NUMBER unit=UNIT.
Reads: value=25 unit=mL
